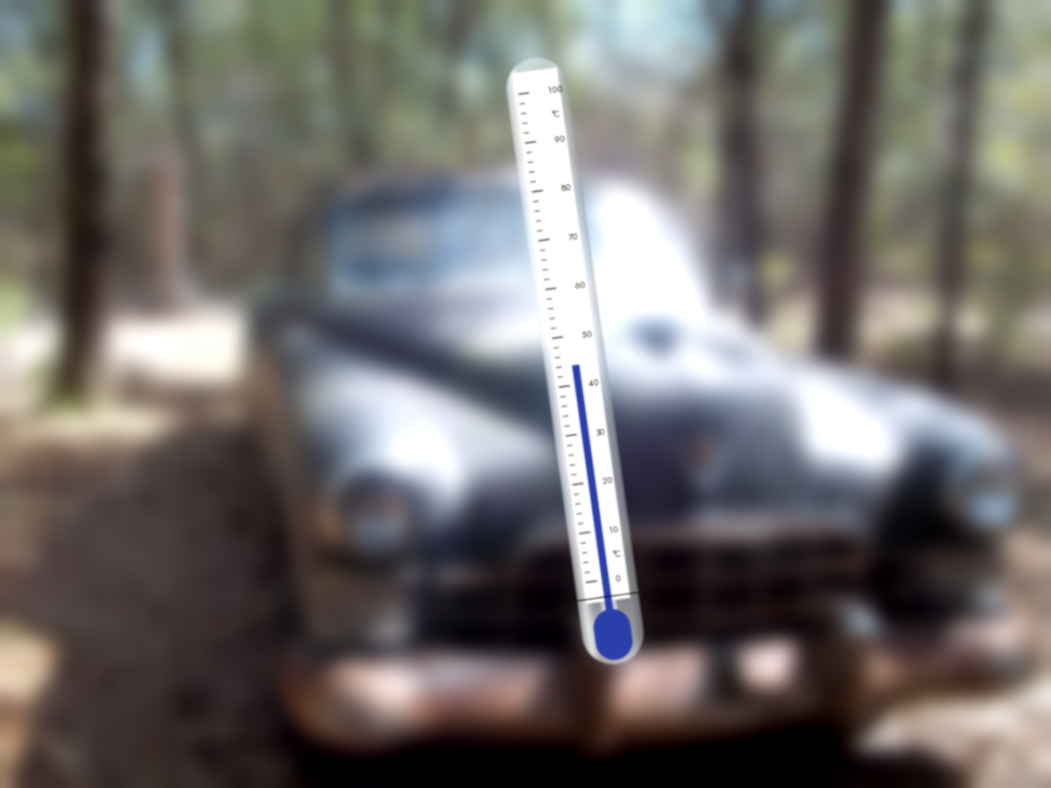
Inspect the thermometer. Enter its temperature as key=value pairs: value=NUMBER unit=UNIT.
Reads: value=44 unit=°C
